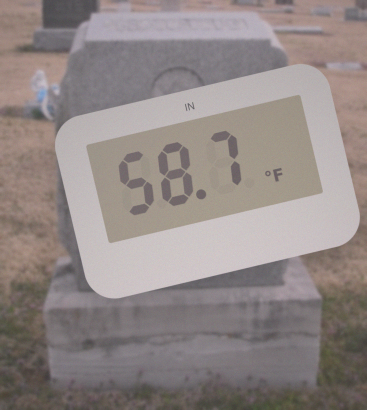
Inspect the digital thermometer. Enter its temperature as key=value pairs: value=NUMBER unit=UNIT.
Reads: value=58.7 unit=°F
